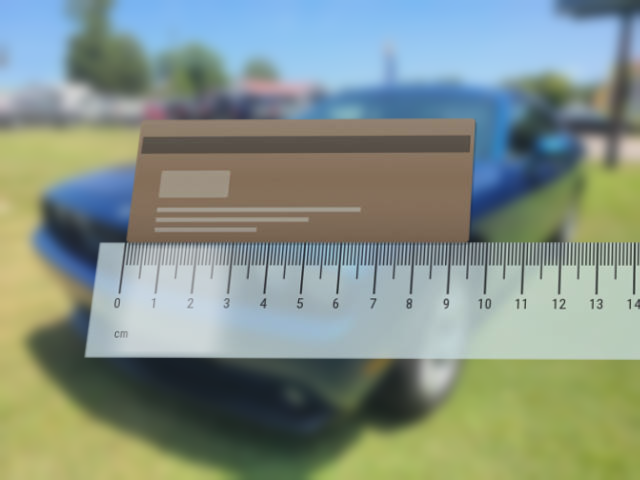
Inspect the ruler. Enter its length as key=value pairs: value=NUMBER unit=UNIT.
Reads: value=9.5 unit=cm
